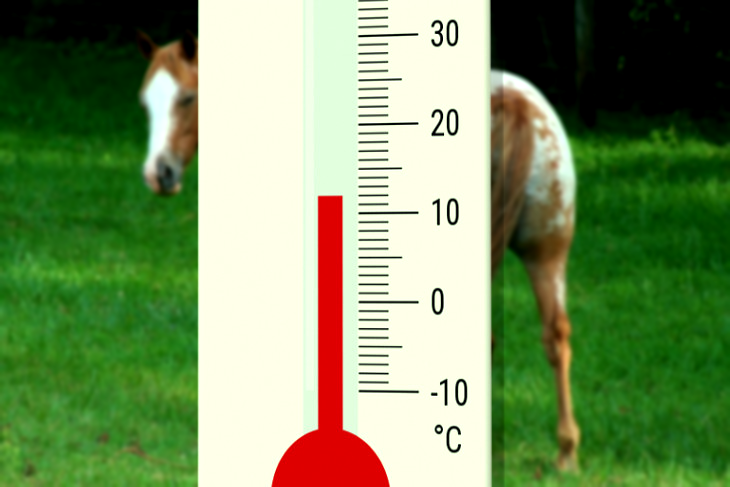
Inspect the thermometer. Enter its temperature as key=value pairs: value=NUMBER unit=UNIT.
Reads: value=12 unit=°C
